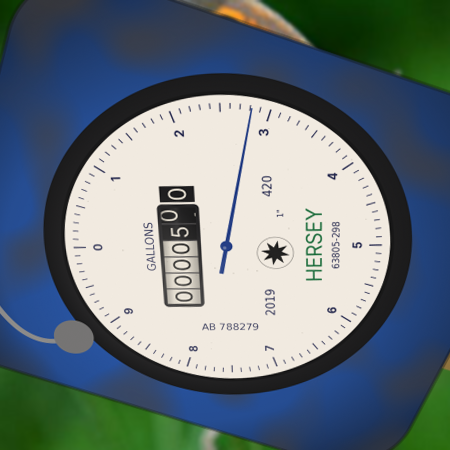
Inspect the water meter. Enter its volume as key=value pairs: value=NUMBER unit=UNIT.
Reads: value=502.8 unit=gal
